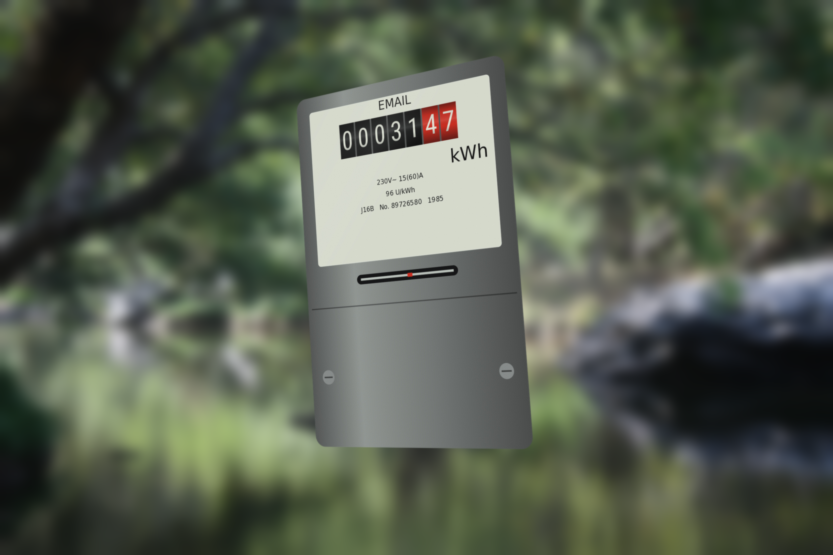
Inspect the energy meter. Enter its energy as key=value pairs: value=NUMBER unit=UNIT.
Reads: value=31.47 unit=kWh
